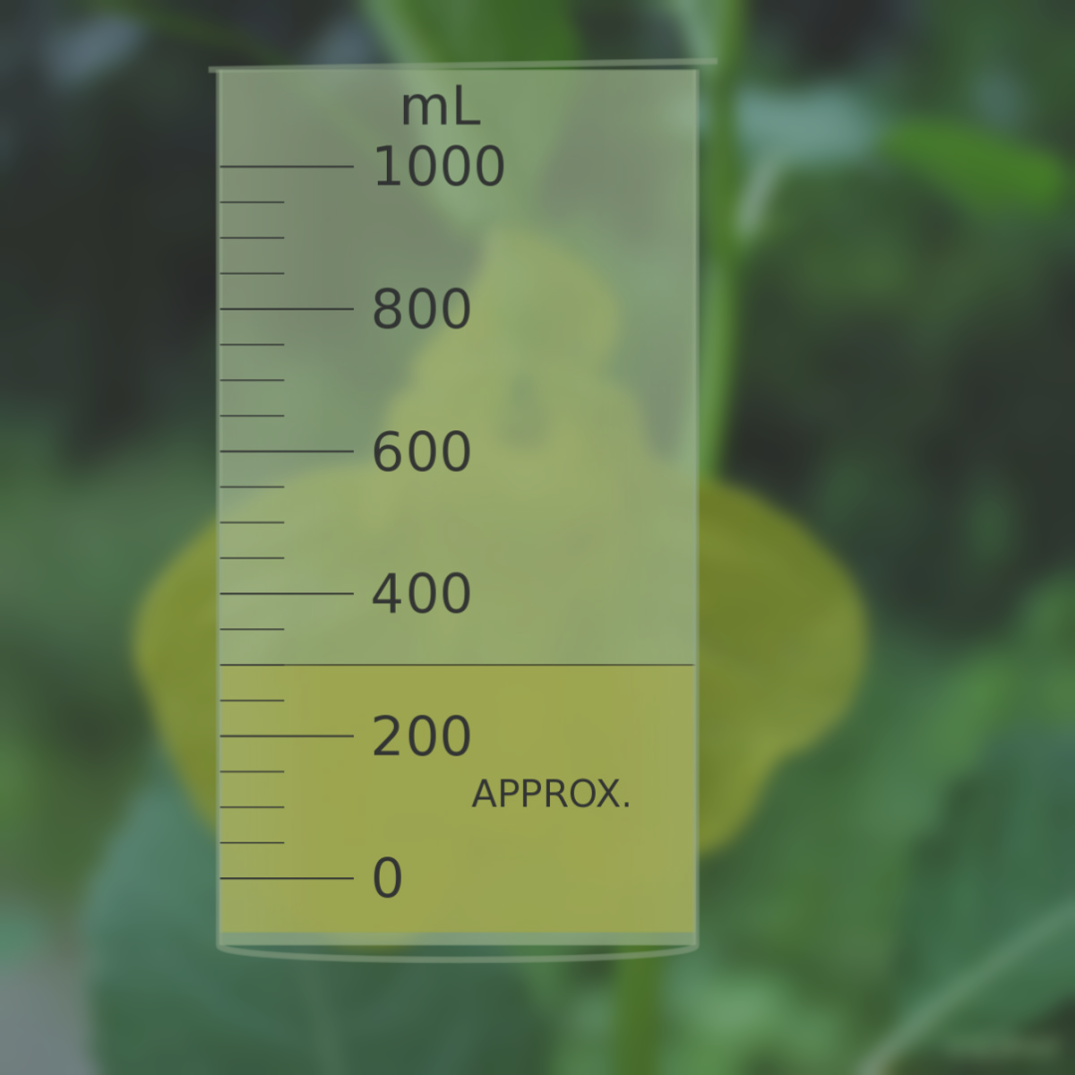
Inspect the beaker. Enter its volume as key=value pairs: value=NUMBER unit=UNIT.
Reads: value=300 unit=mL
